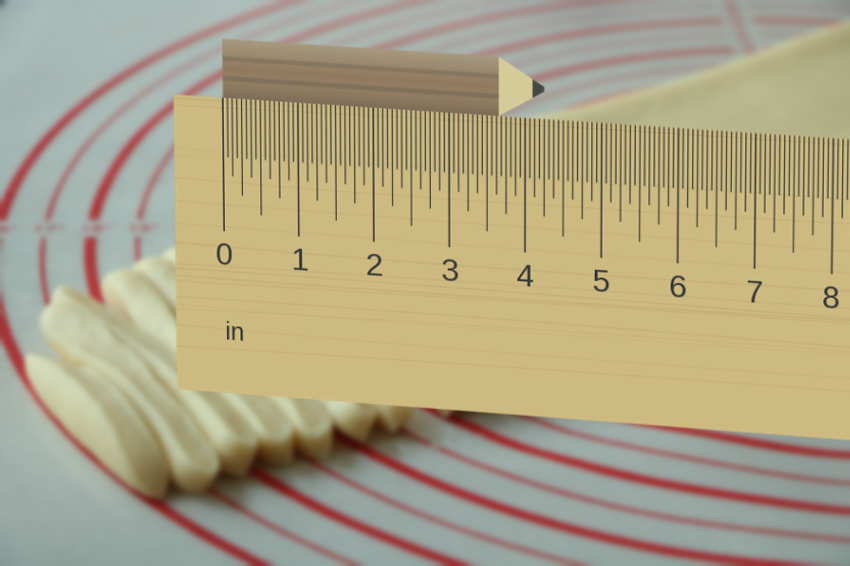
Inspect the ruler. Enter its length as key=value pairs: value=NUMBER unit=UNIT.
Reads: value=4.25 unit=in
